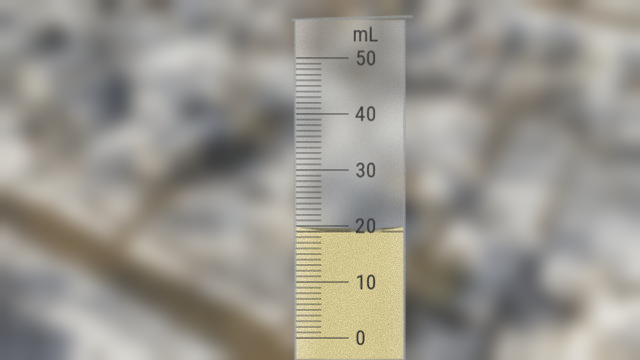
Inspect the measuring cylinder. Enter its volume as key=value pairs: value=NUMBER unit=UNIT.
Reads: value=19 unit=mL
